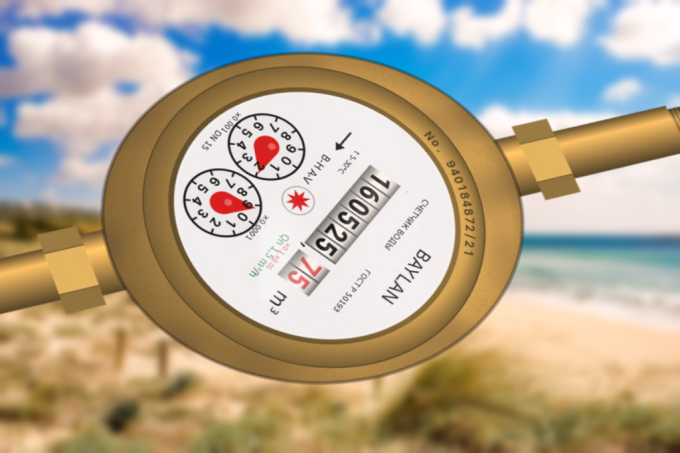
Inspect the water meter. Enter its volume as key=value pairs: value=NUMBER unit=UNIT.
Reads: value=160525.7519 unit=m³
